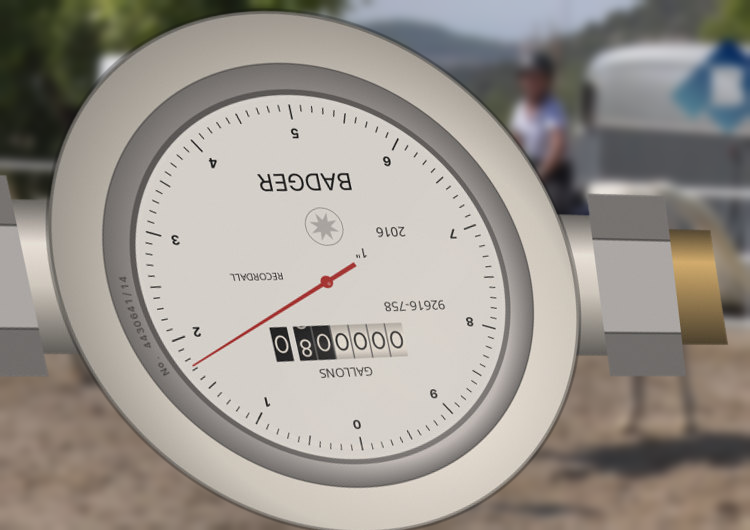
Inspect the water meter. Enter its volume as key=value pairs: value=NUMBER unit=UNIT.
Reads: value=81.7 unit=gal
